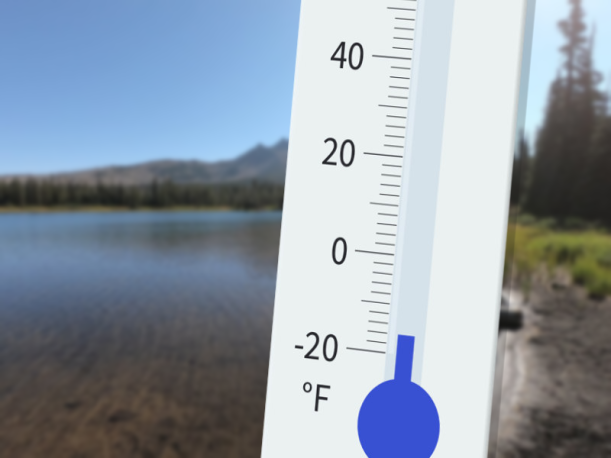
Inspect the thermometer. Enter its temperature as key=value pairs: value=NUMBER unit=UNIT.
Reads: value=-16 unit=°F
